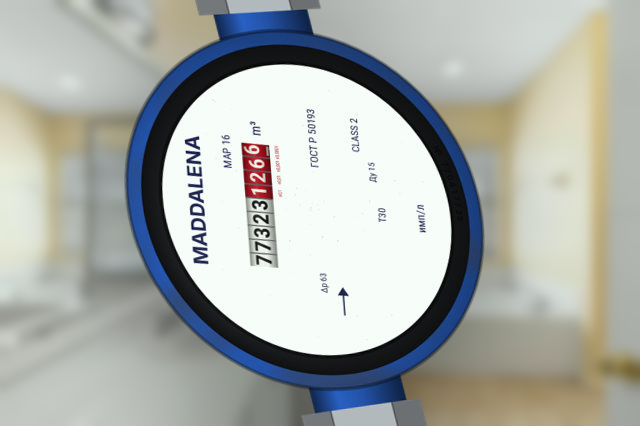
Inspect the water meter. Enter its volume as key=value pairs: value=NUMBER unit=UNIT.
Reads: value=77323.1266 unit=m³
